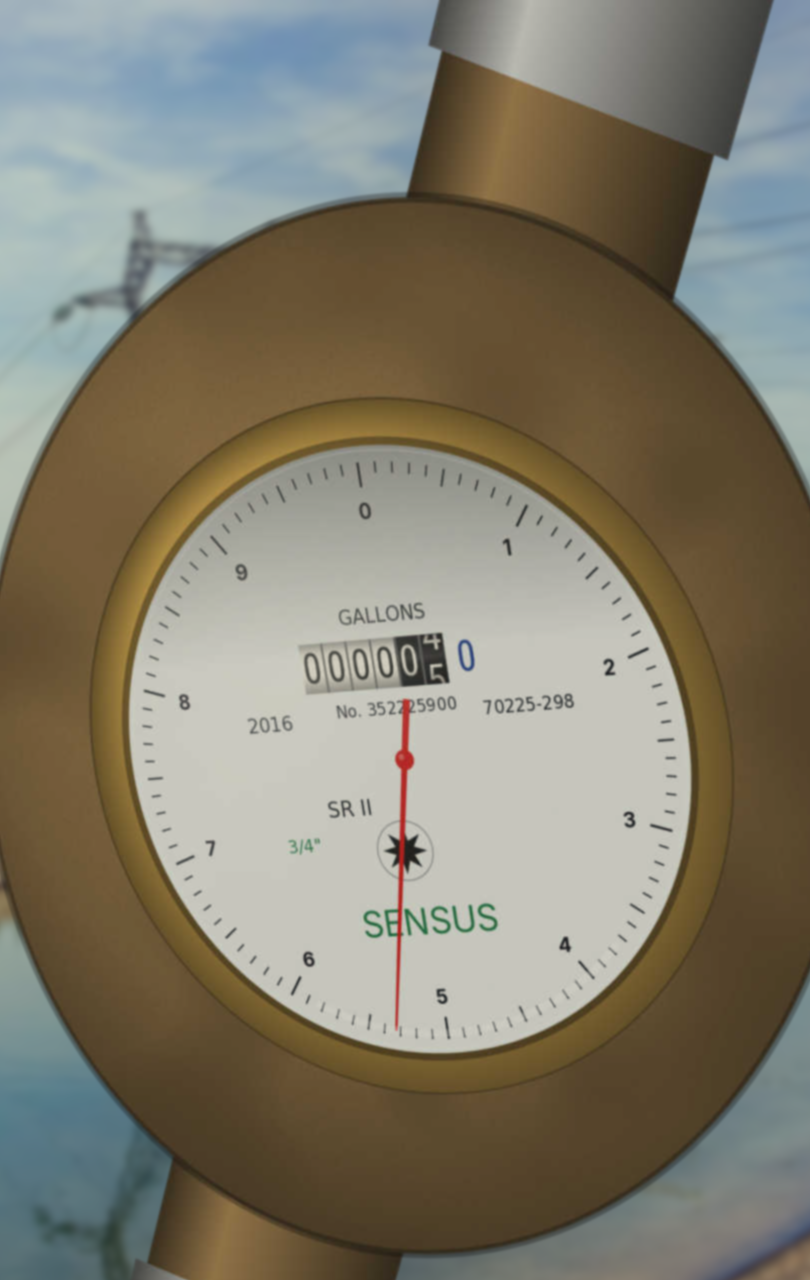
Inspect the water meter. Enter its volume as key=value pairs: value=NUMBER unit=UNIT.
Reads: value=45.3 unit=gal
